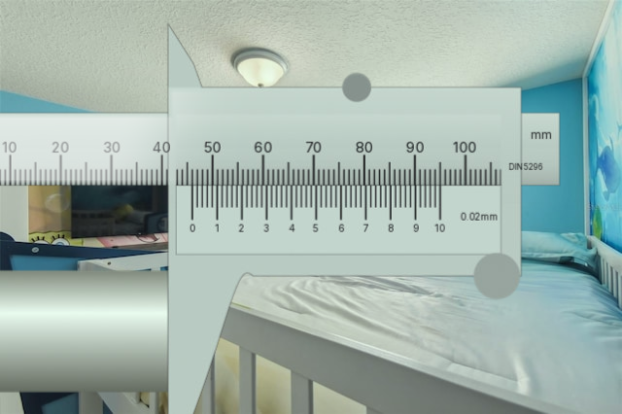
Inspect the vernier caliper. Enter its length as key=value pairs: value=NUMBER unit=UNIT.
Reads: value=46.0 unit=mm
